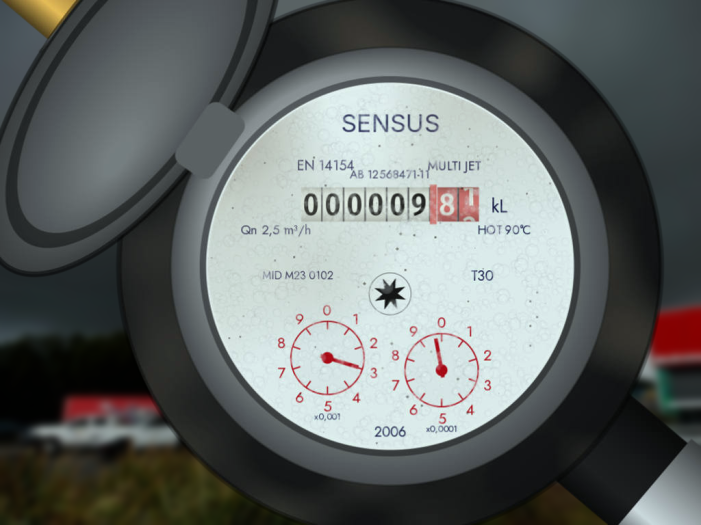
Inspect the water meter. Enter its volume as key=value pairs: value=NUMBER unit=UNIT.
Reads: value=9.8129 unit=kL
